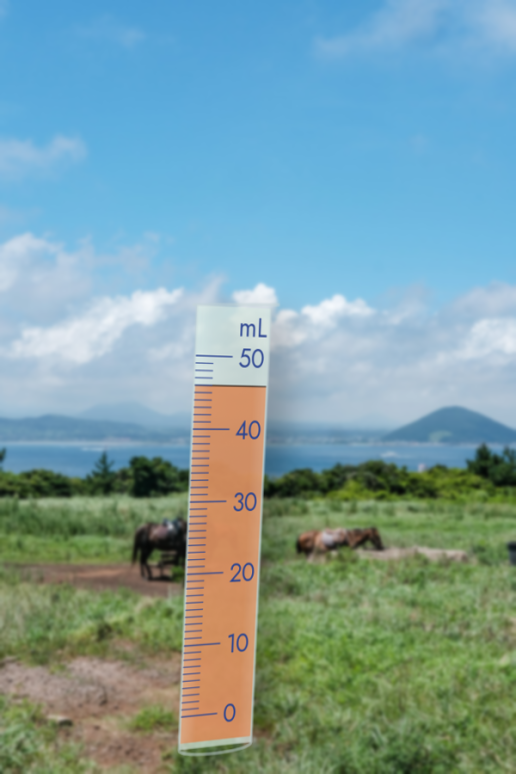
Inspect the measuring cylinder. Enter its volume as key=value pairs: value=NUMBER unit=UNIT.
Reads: value=46 unit=mL
